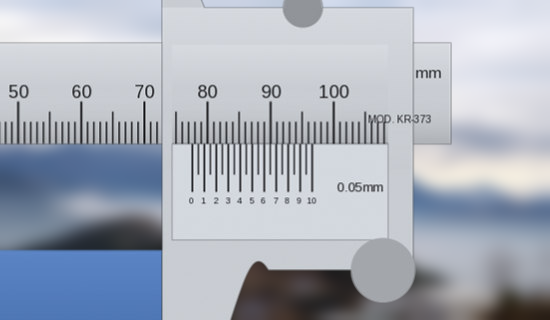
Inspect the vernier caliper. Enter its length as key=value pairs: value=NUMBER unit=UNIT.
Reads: value=77.6 unit=mm
